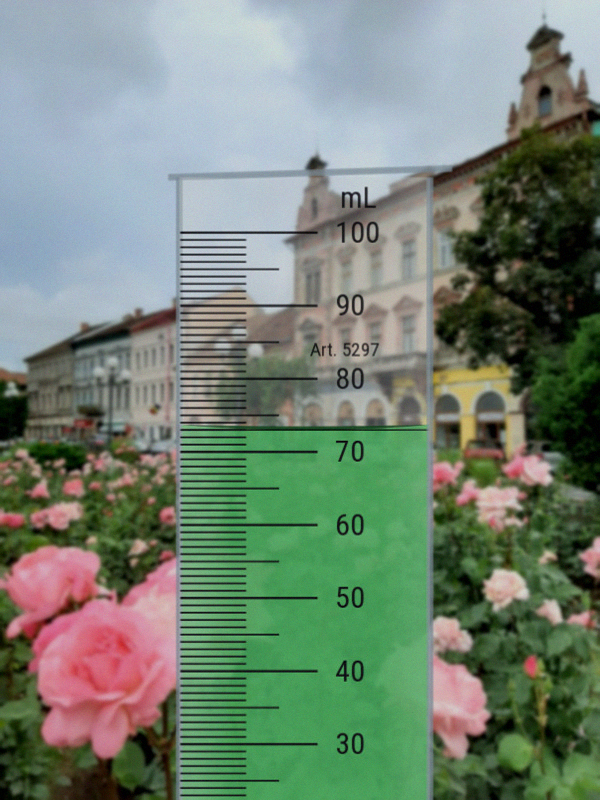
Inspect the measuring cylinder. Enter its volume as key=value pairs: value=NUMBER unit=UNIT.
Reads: value=73 unit=mL
